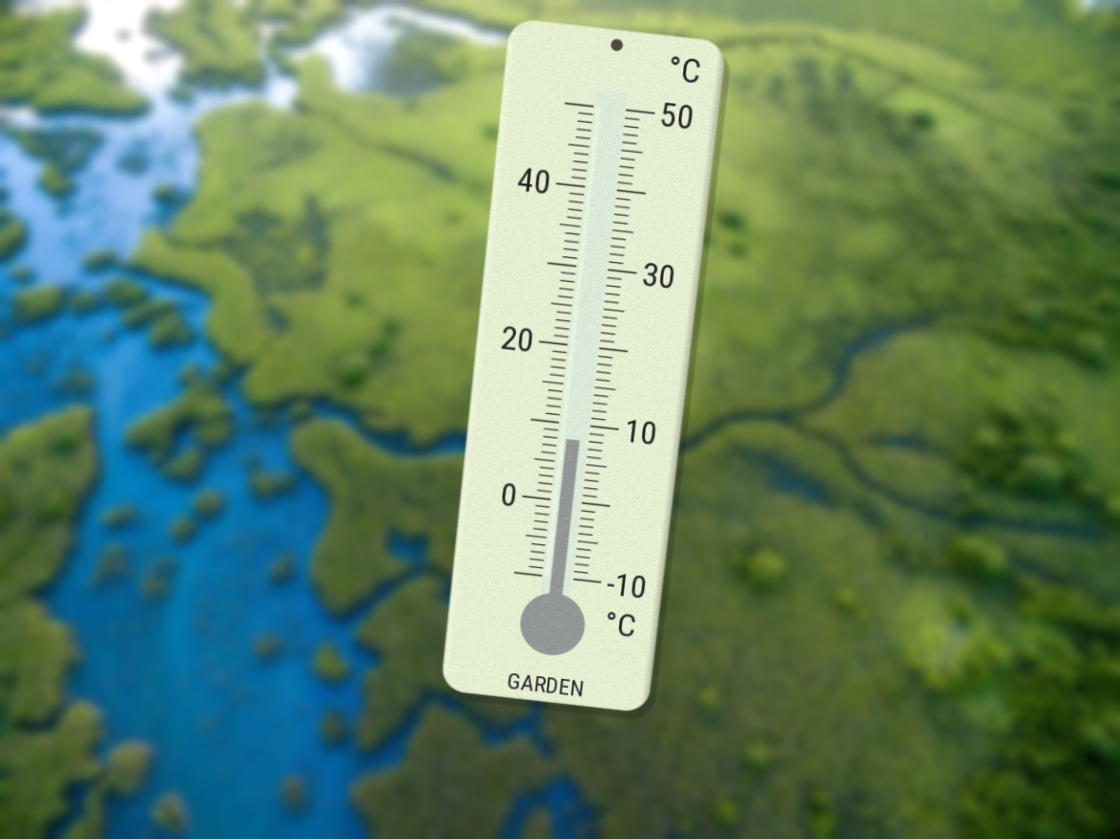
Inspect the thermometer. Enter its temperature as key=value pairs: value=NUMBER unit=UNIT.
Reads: value=8 unit=°C
